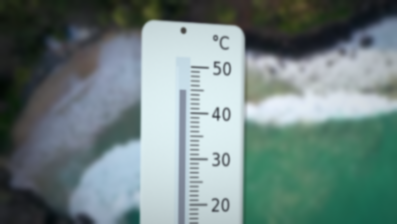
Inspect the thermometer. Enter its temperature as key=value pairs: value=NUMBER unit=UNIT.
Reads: value=45 unit=°C
